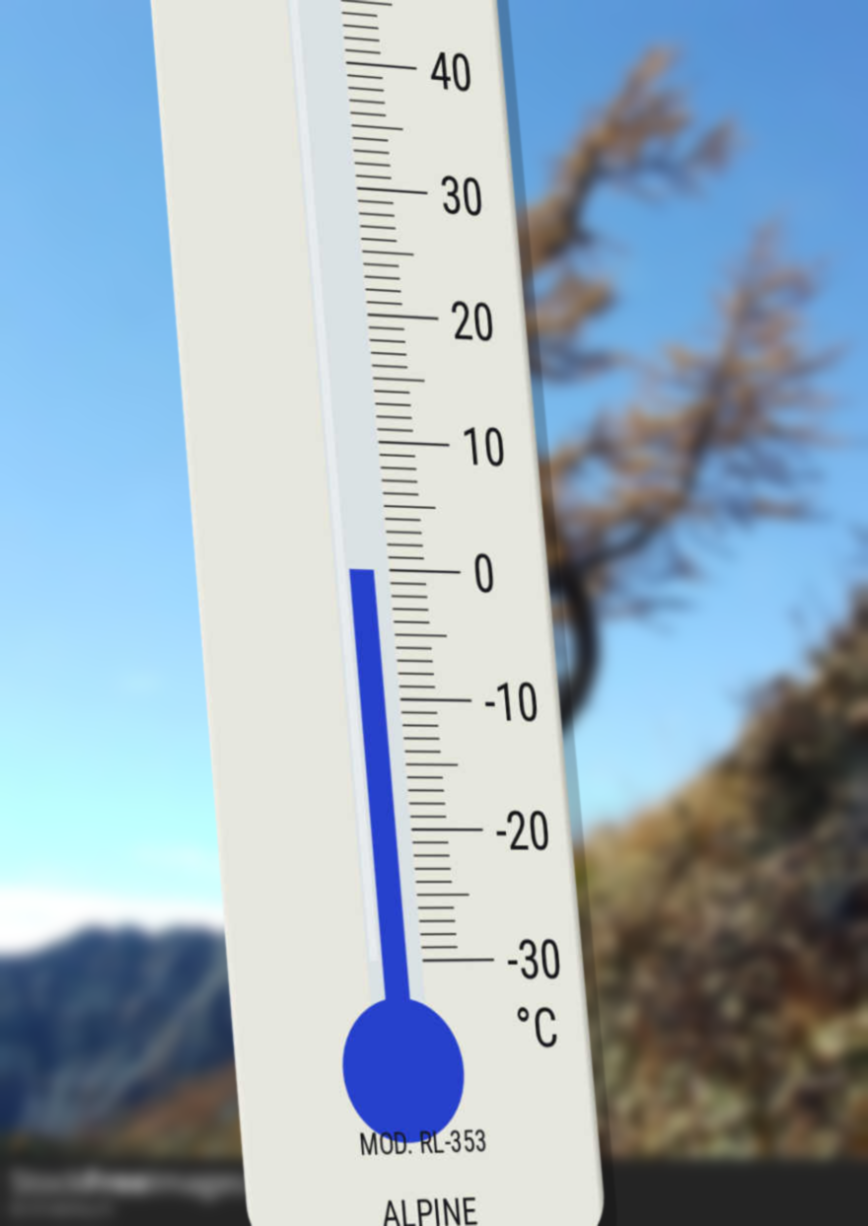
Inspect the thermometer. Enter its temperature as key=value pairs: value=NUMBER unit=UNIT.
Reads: value=0 unit=°C
